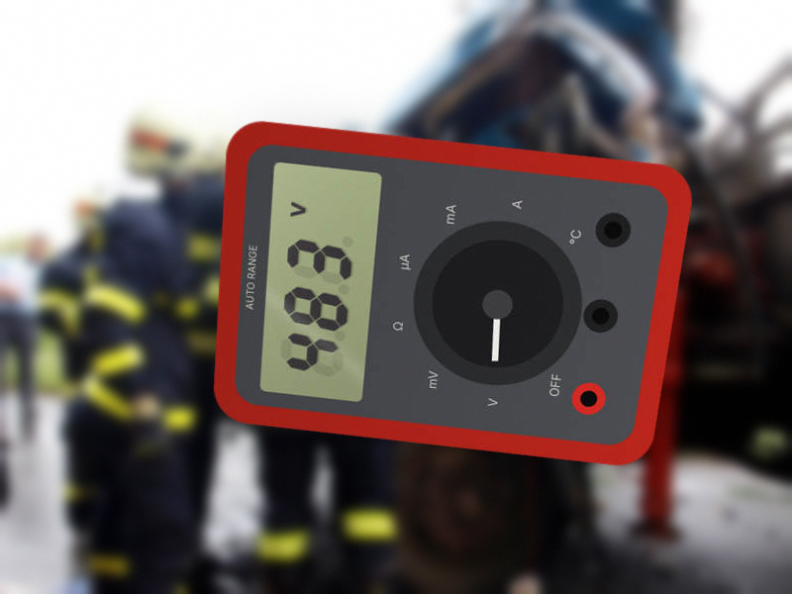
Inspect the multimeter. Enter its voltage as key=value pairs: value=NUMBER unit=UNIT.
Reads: value=483 unit=V
